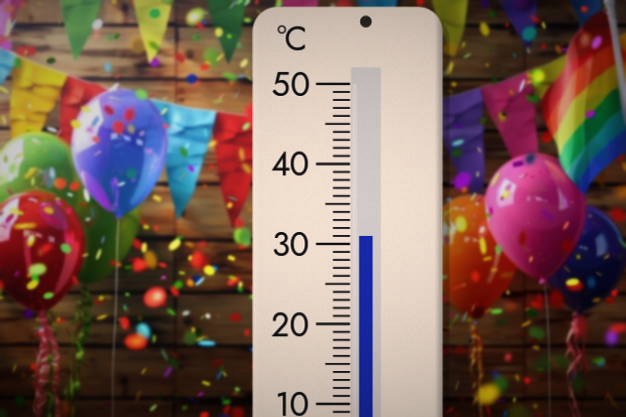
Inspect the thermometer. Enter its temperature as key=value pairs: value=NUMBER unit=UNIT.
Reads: value=31 unit=°C
